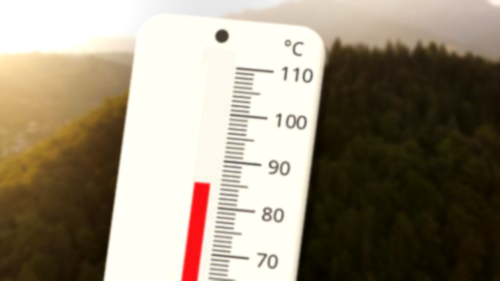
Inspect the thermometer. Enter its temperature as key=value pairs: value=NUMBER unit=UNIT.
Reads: value=85 unit=°C
